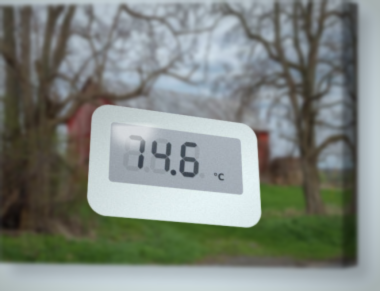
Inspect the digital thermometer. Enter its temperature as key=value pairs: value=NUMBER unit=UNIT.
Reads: value=74.6 unit=°C
